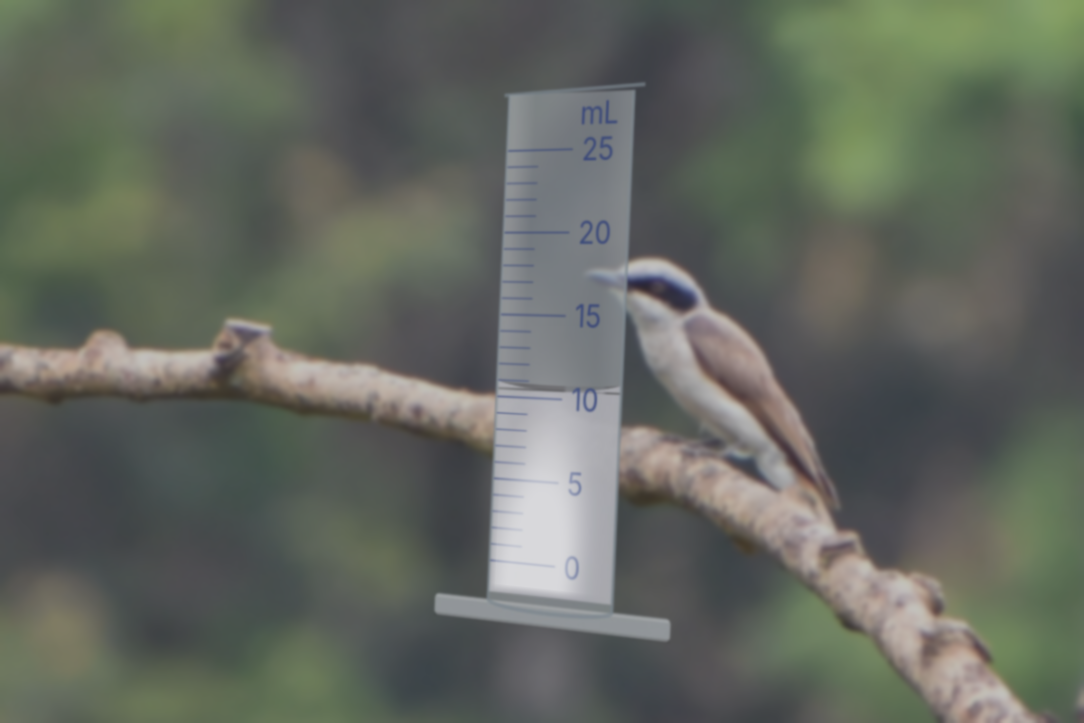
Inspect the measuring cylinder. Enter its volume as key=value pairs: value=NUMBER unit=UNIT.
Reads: value=10.5 unit=mL
